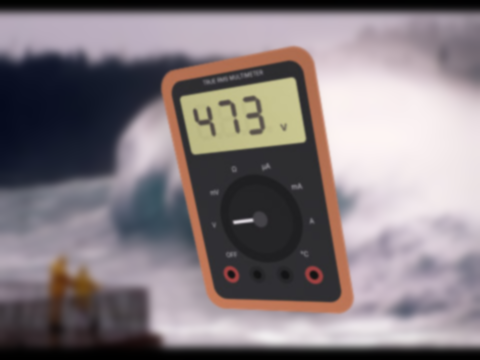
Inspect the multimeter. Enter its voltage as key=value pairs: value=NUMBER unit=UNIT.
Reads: value=473 unit=V
